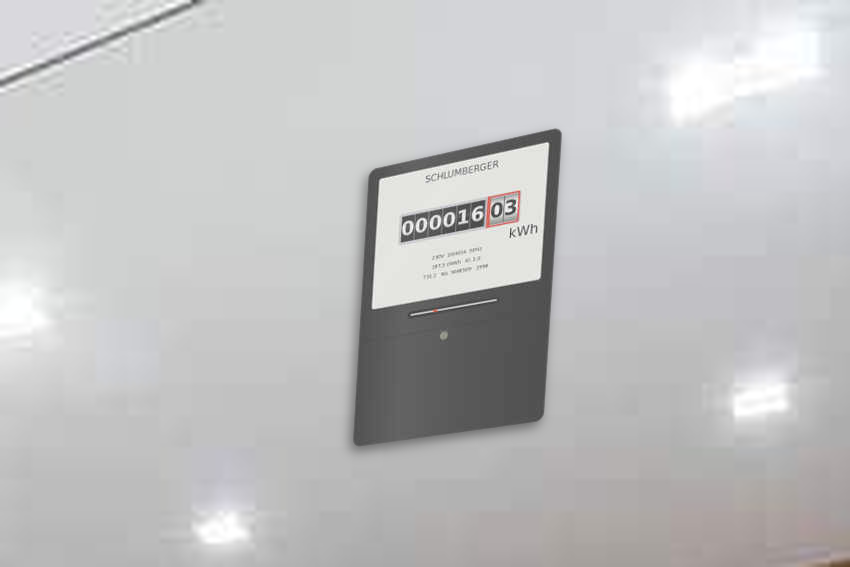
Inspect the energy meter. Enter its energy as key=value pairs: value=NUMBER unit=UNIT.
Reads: value=16.03 unit=kWh
